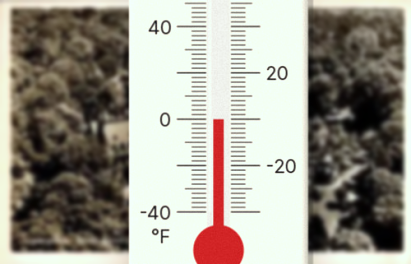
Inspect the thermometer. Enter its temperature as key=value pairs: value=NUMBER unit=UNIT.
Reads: value=0 unit=°F
